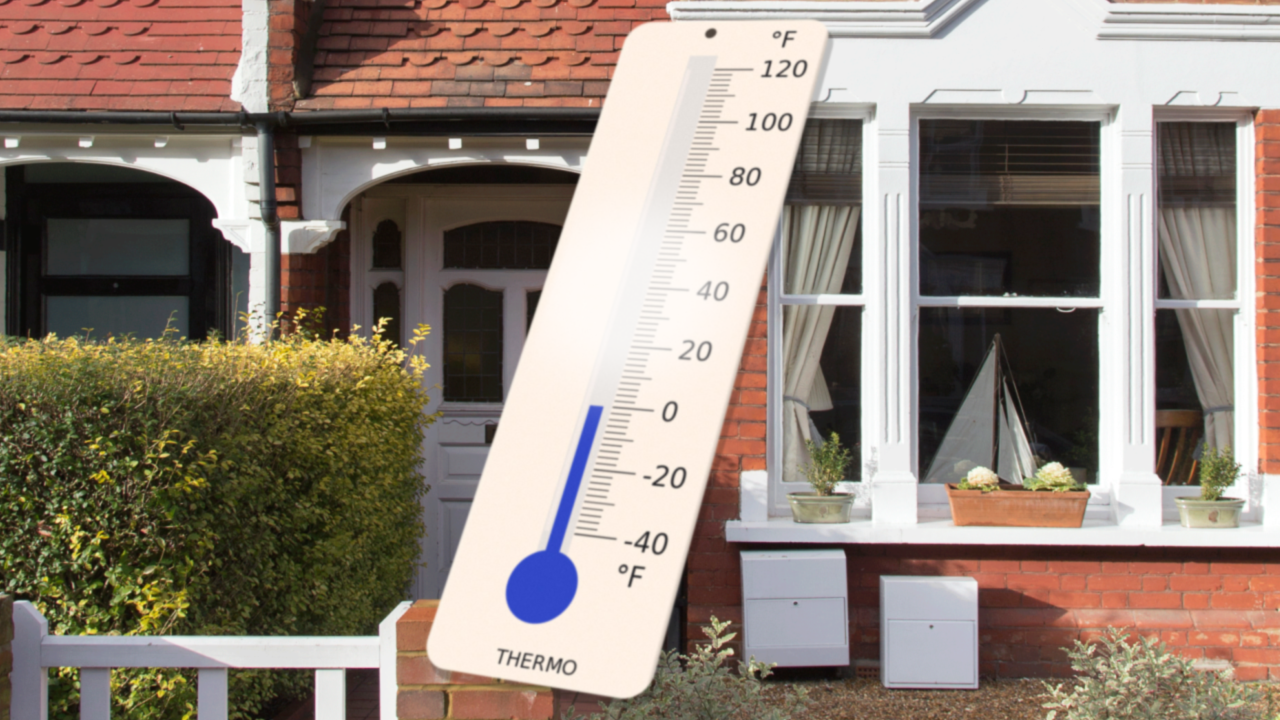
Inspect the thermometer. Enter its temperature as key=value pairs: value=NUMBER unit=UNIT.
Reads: value=0 unit=°F
